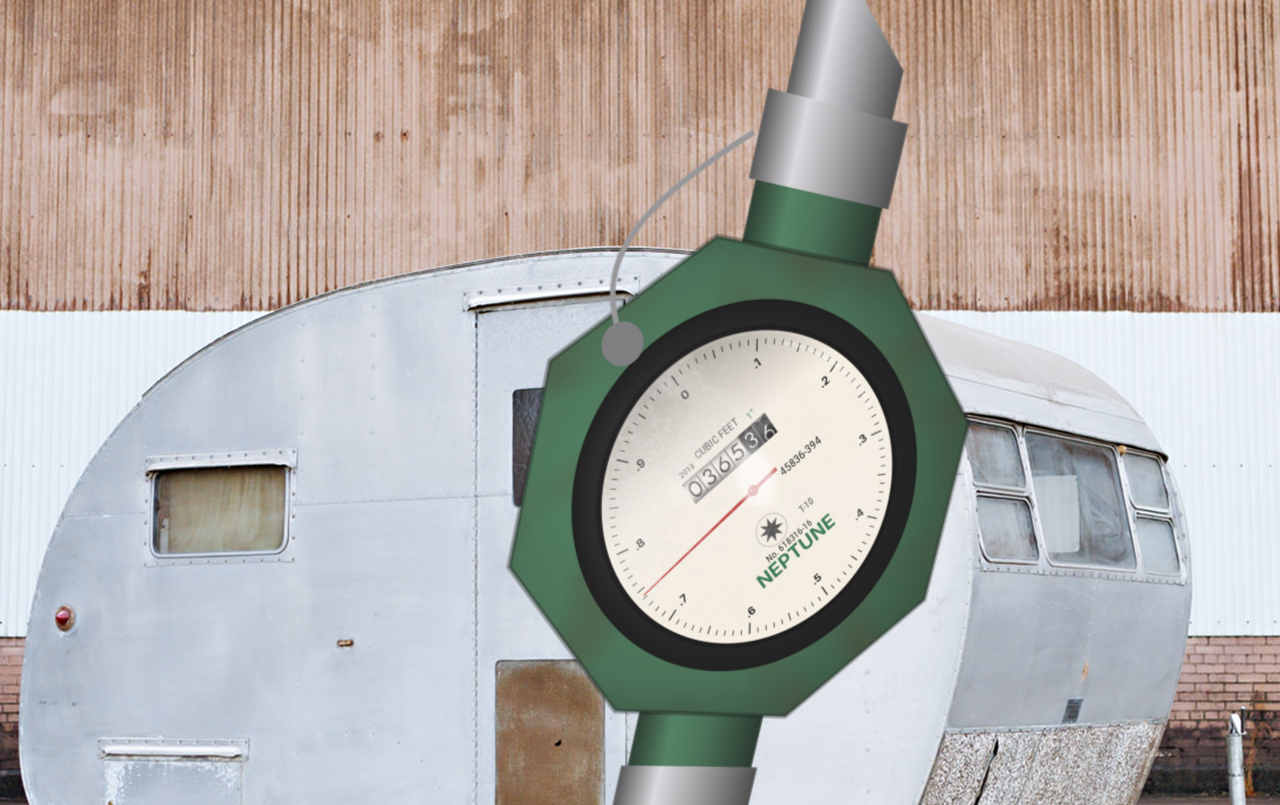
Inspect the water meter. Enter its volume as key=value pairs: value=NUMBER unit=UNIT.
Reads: value=36535.74 unit=ft³
